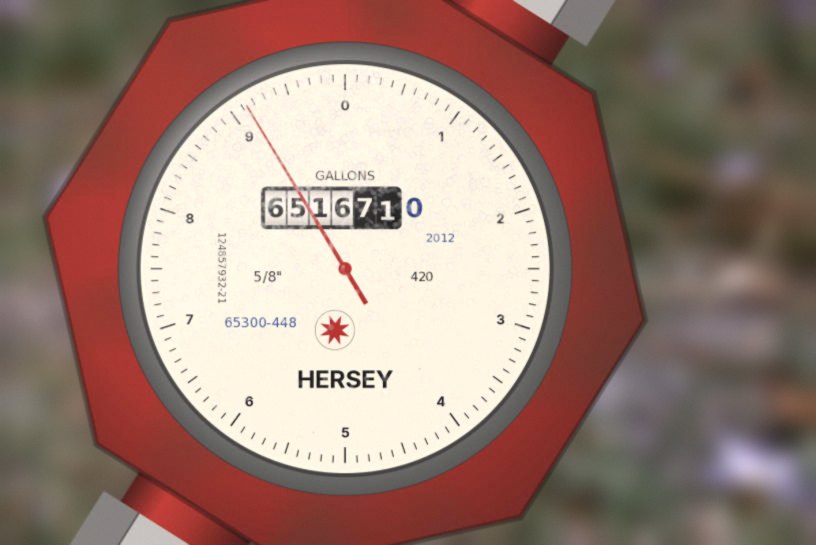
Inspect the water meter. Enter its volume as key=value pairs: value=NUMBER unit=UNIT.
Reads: value=6516709.1 unit=gal
